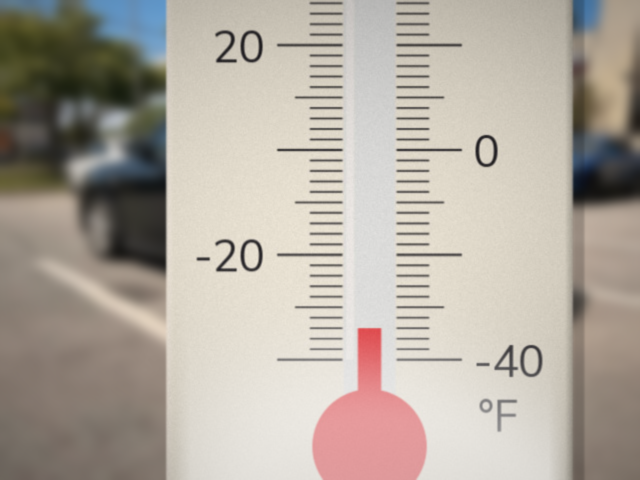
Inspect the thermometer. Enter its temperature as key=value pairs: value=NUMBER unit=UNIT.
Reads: value=-34 unit=°F
